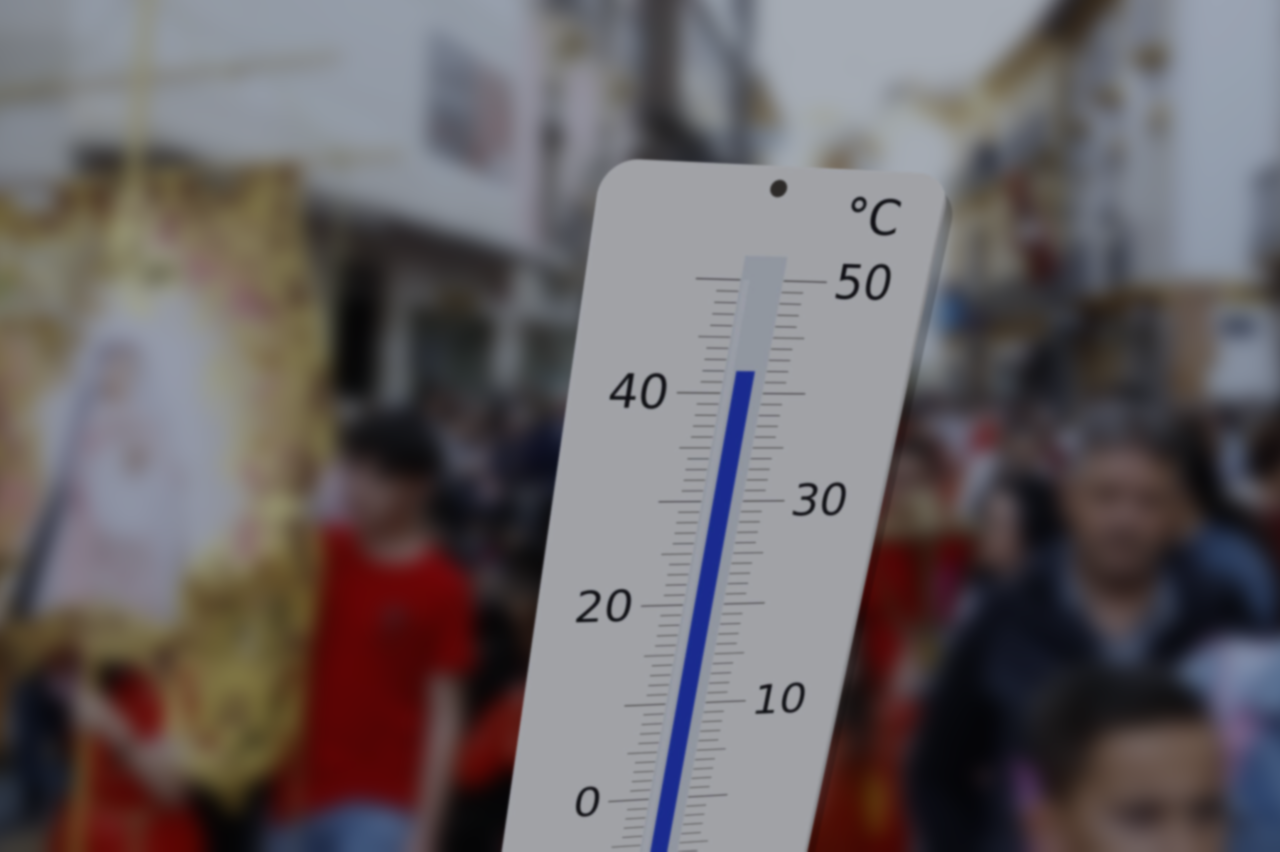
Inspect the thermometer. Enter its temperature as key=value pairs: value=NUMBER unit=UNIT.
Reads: value=42 unit=°C
